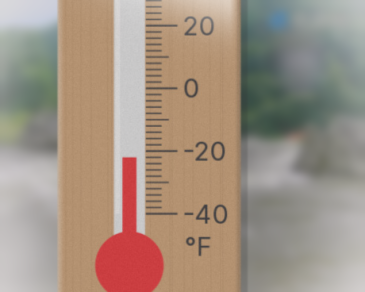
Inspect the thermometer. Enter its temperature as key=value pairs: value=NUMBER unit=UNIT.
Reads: value=-22 unit=°F
